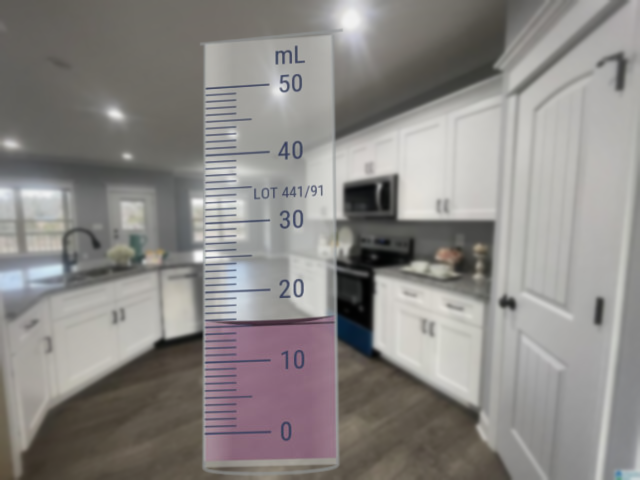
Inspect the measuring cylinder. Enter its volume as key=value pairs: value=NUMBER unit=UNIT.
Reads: value=15 unit=mL
